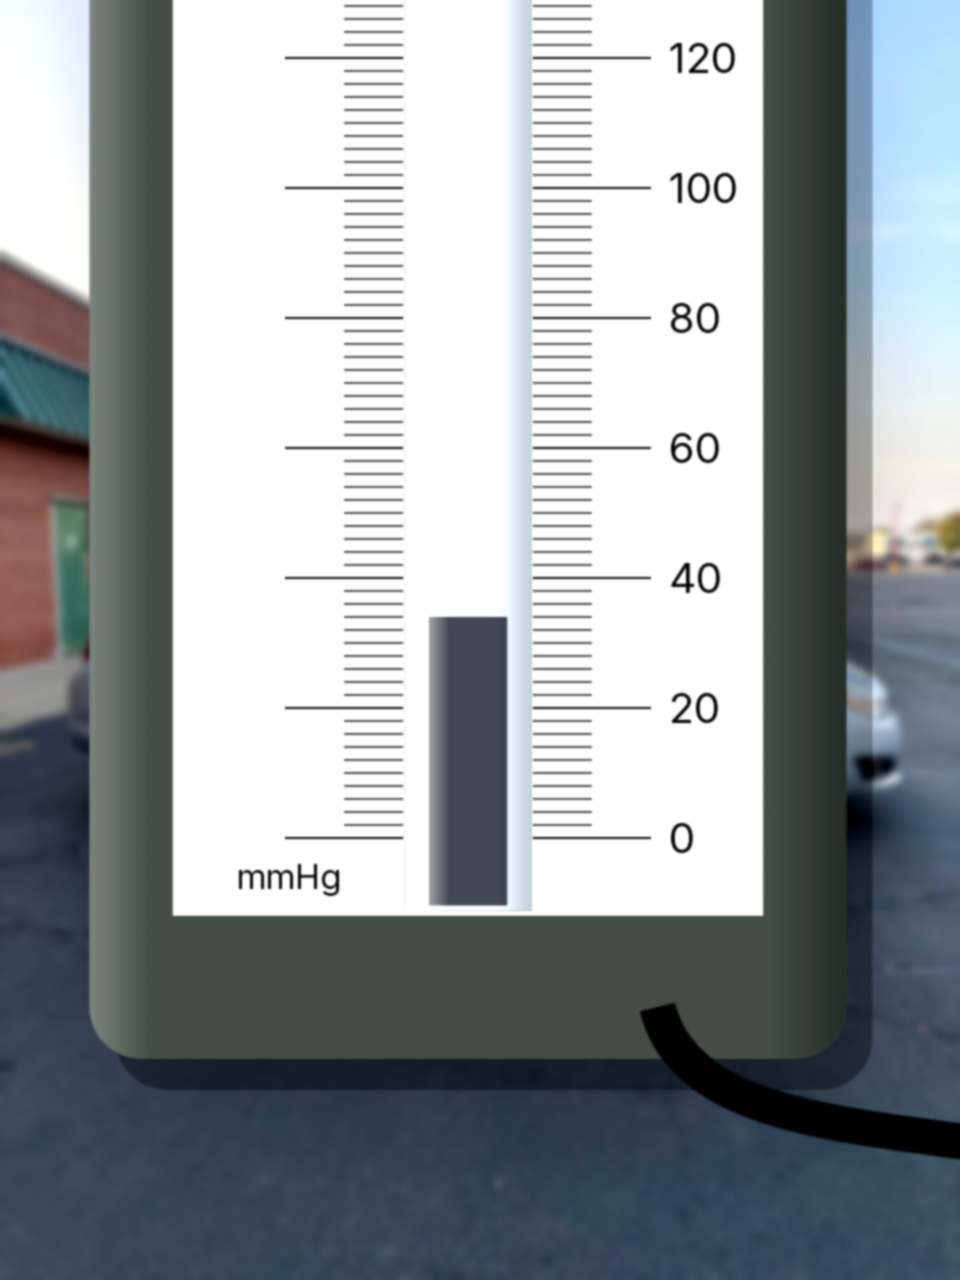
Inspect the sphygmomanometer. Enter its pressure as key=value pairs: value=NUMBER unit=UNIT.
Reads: value=34 unit=mmHg
